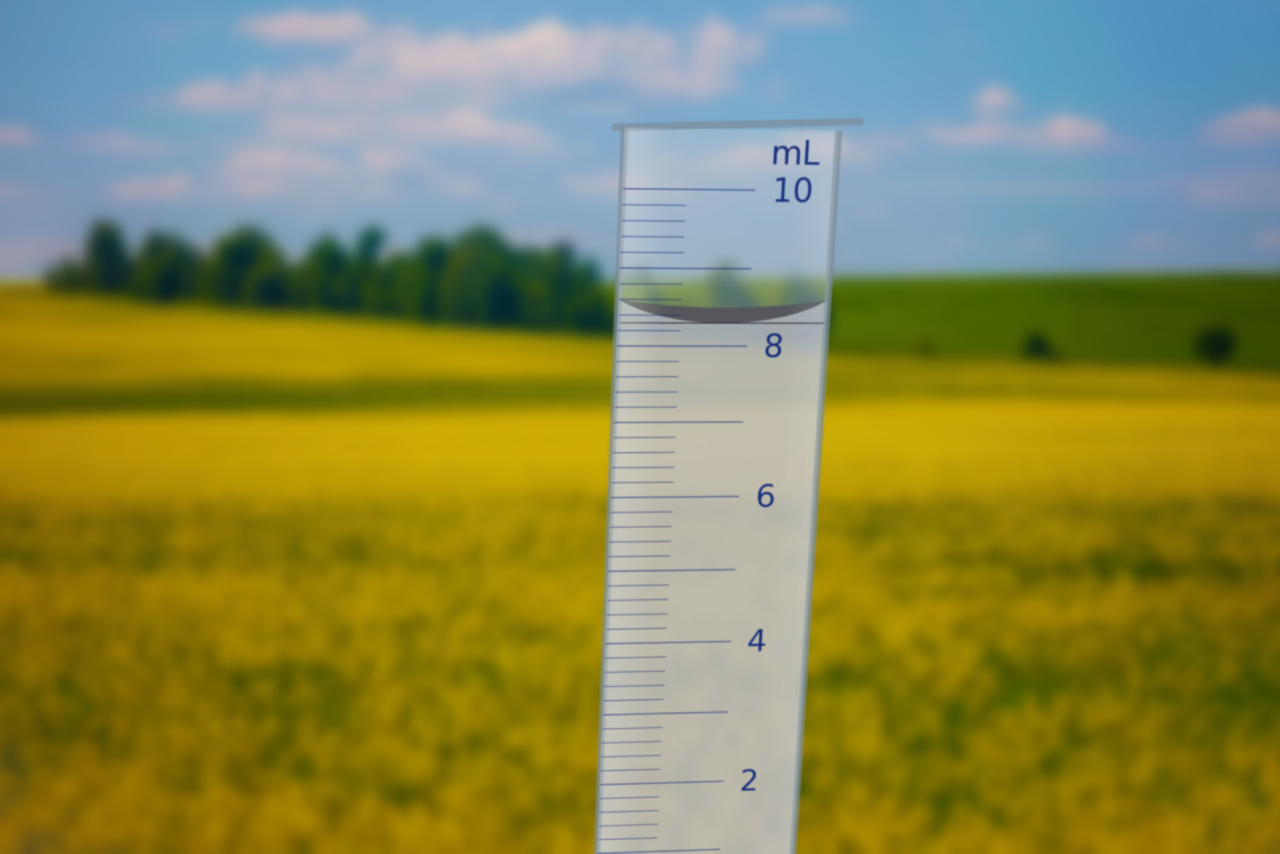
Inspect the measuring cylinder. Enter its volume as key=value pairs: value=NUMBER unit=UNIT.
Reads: value=8.3 unit=mL
